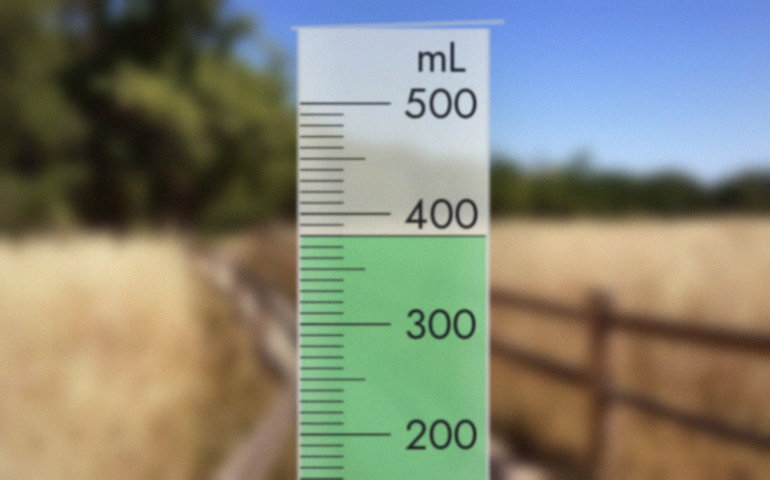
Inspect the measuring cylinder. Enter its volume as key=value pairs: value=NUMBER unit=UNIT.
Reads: value=380 unit=mL
